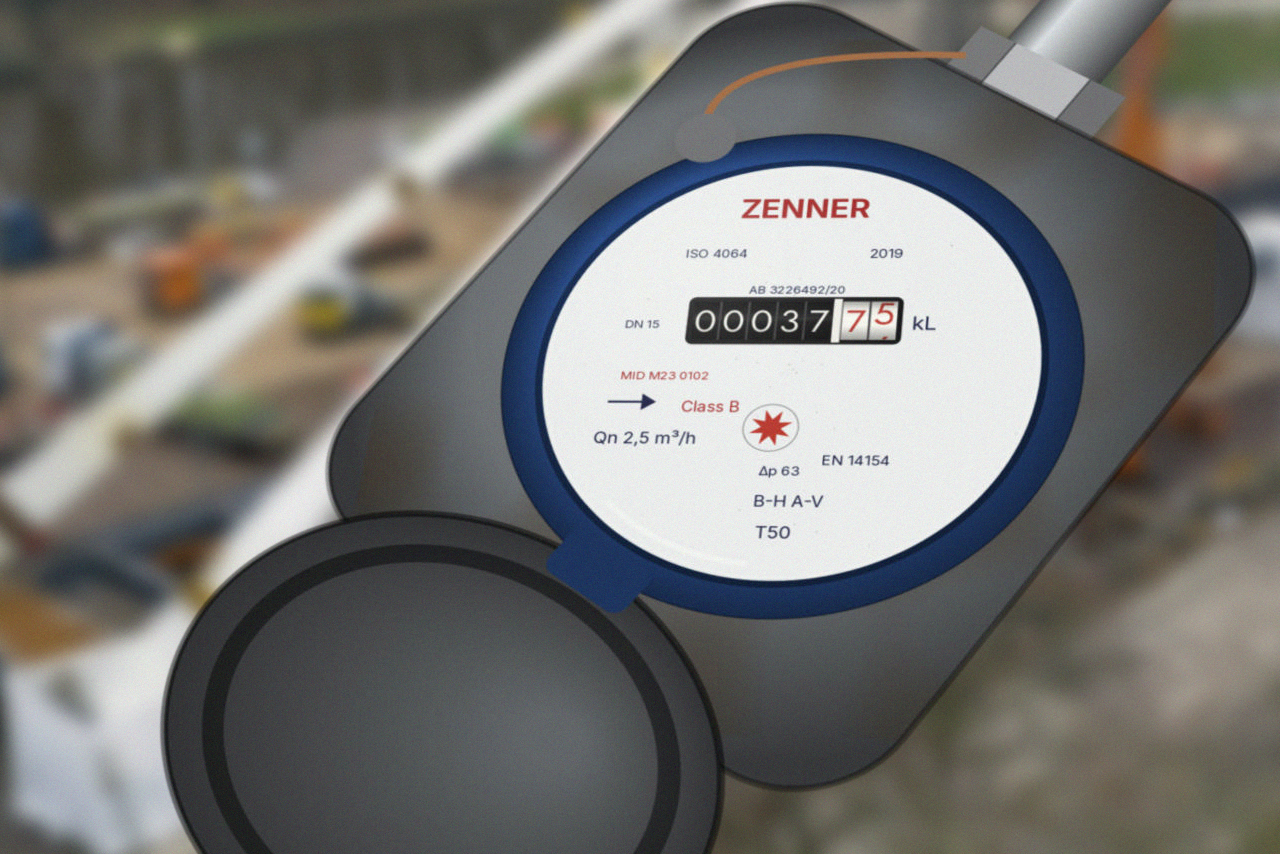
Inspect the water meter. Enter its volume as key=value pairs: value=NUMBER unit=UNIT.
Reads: value=37.75 unit=kL
